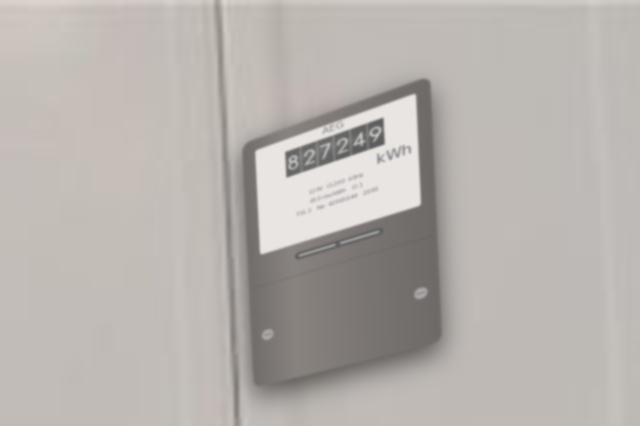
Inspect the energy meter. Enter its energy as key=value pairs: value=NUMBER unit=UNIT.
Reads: value=827249 unit=kWh
